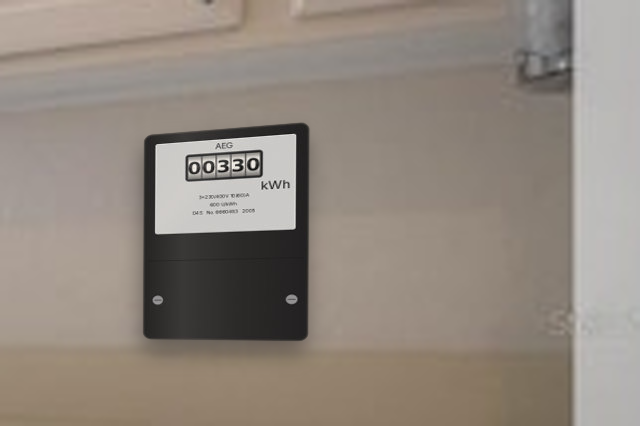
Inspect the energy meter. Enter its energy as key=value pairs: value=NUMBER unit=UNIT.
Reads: value=330 unit=kWh
